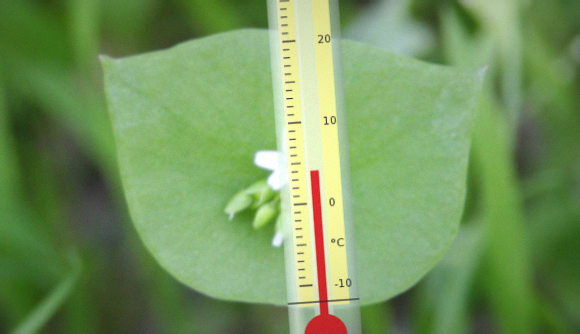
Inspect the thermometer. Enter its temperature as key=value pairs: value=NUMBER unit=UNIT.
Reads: value=4 unit=°C
